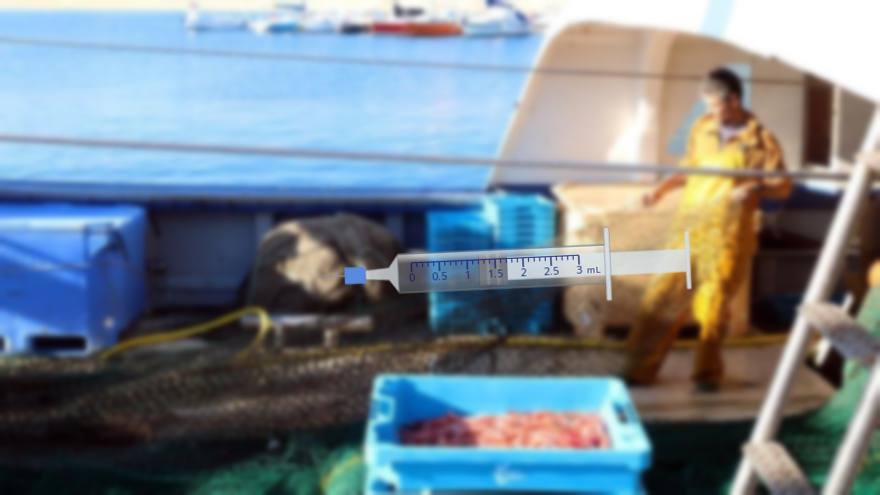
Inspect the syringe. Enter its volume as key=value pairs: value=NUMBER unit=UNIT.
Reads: value=1.2 unit=mL
